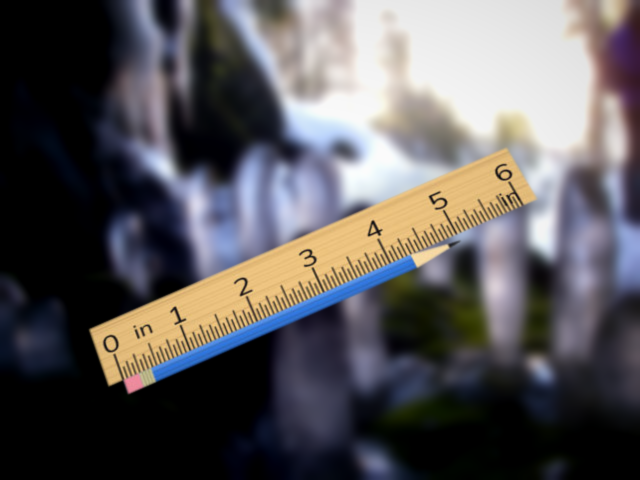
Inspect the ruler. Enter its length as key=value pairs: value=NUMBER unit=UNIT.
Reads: value=5 unit=in
